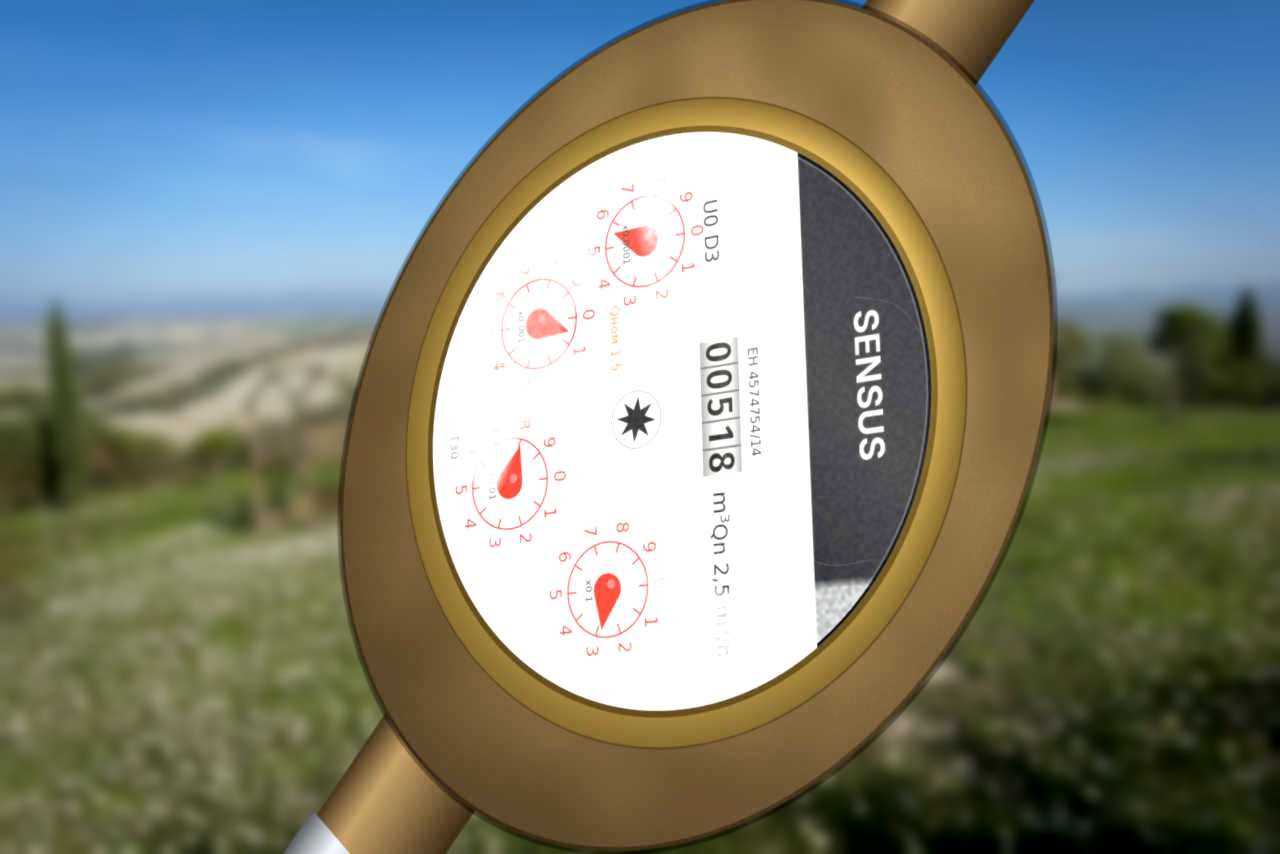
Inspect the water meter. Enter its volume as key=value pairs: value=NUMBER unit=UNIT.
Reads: value=518.2805 unit=m³
